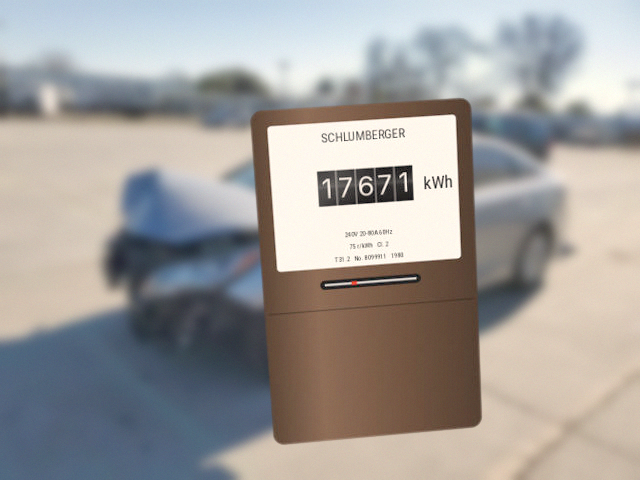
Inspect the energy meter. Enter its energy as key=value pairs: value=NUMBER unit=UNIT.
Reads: value=17671 unit=kWh
